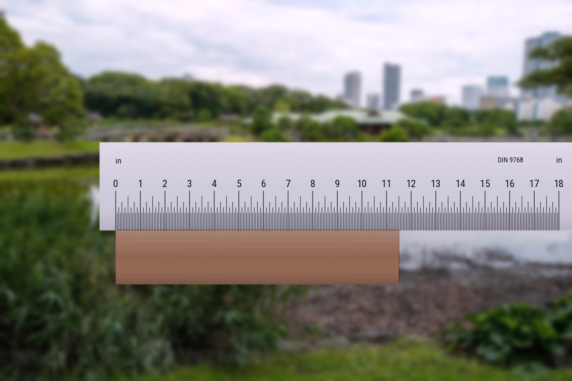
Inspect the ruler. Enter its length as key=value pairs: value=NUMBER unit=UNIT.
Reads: value=11.5 unit=in
